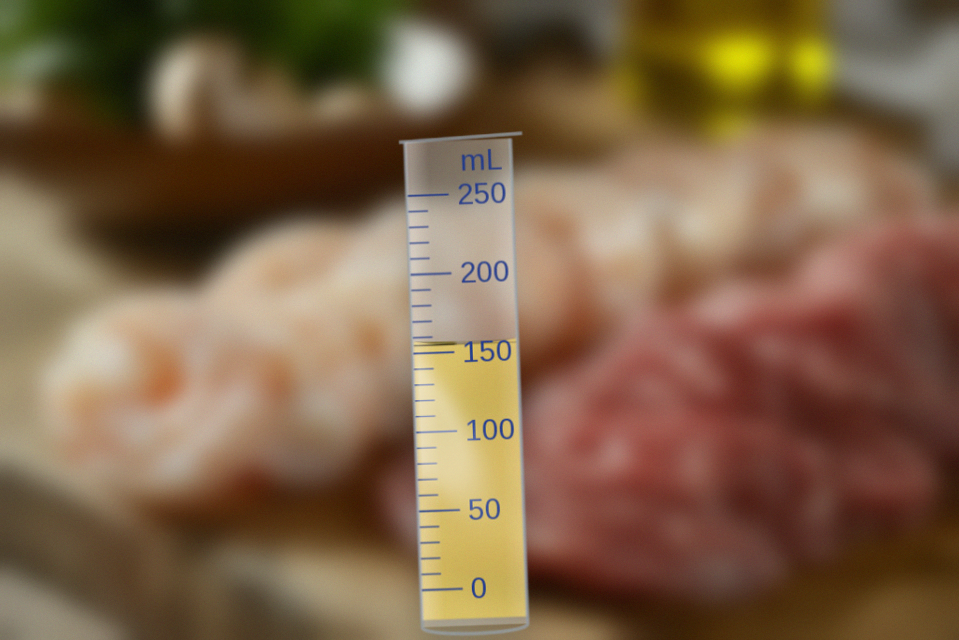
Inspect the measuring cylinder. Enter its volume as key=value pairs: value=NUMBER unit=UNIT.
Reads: value=155 unit=mL
